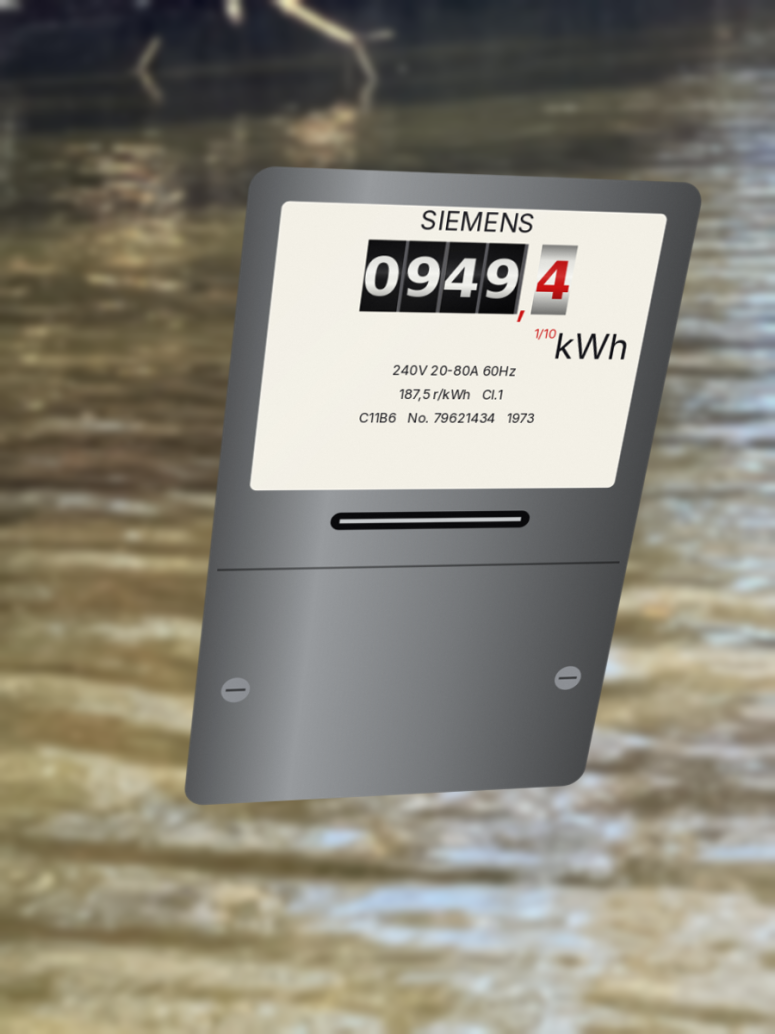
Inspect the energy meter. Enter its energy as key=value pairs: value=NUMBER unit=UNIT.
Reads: value=949.4 unit=kWh
